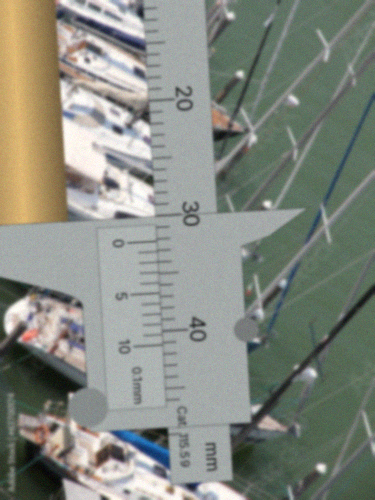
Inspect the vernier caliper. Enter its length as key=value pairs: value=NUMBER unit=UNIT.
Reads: value=32.2 unit=mm
